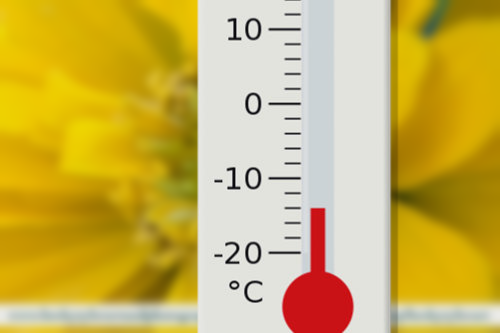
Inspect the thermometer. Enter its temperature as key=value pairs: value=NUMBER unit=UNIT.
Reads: value=-14 unit=°C
